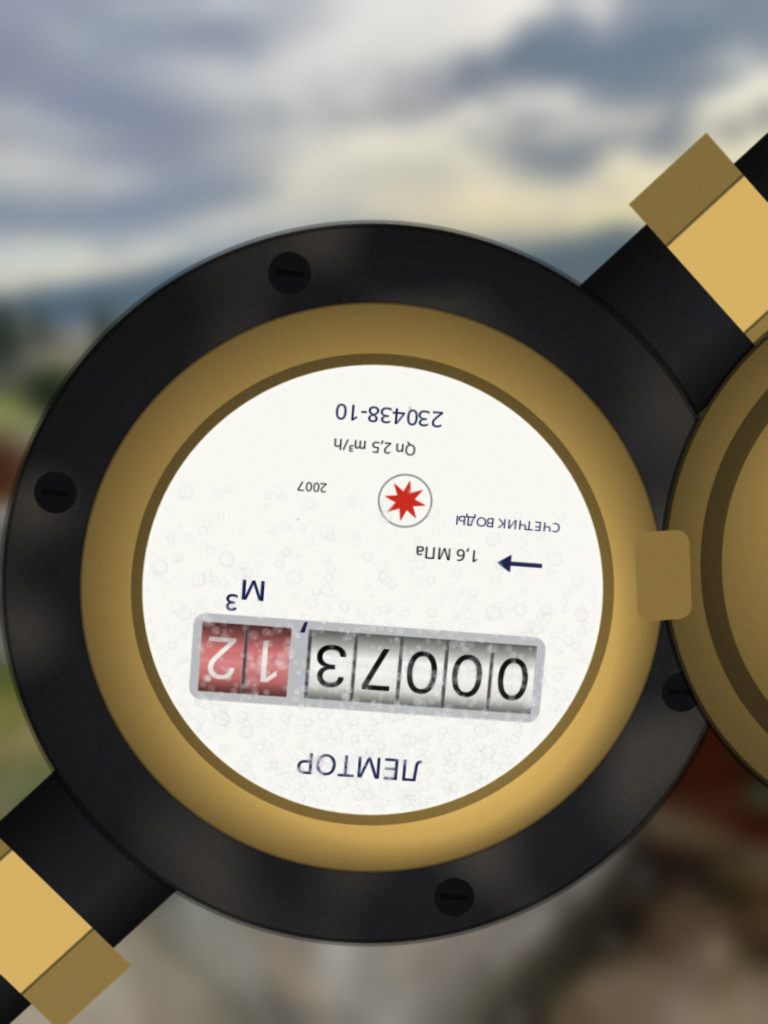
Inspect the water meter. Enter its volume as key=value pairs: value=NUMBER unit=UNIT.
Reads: value=73.12 unit=m³
